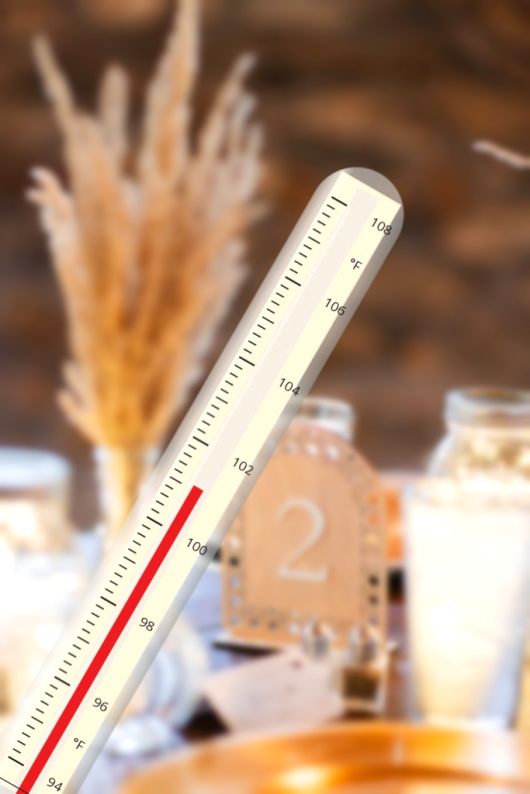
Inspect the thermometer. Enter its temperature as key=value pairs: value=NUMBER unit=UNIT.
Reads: value=101.1 unit=°F
